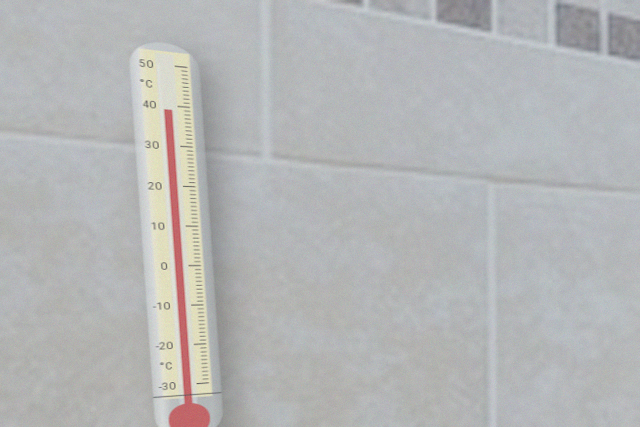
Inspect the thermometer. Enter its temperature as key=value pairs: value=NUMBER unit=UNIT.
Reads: value=39 unit=°C
